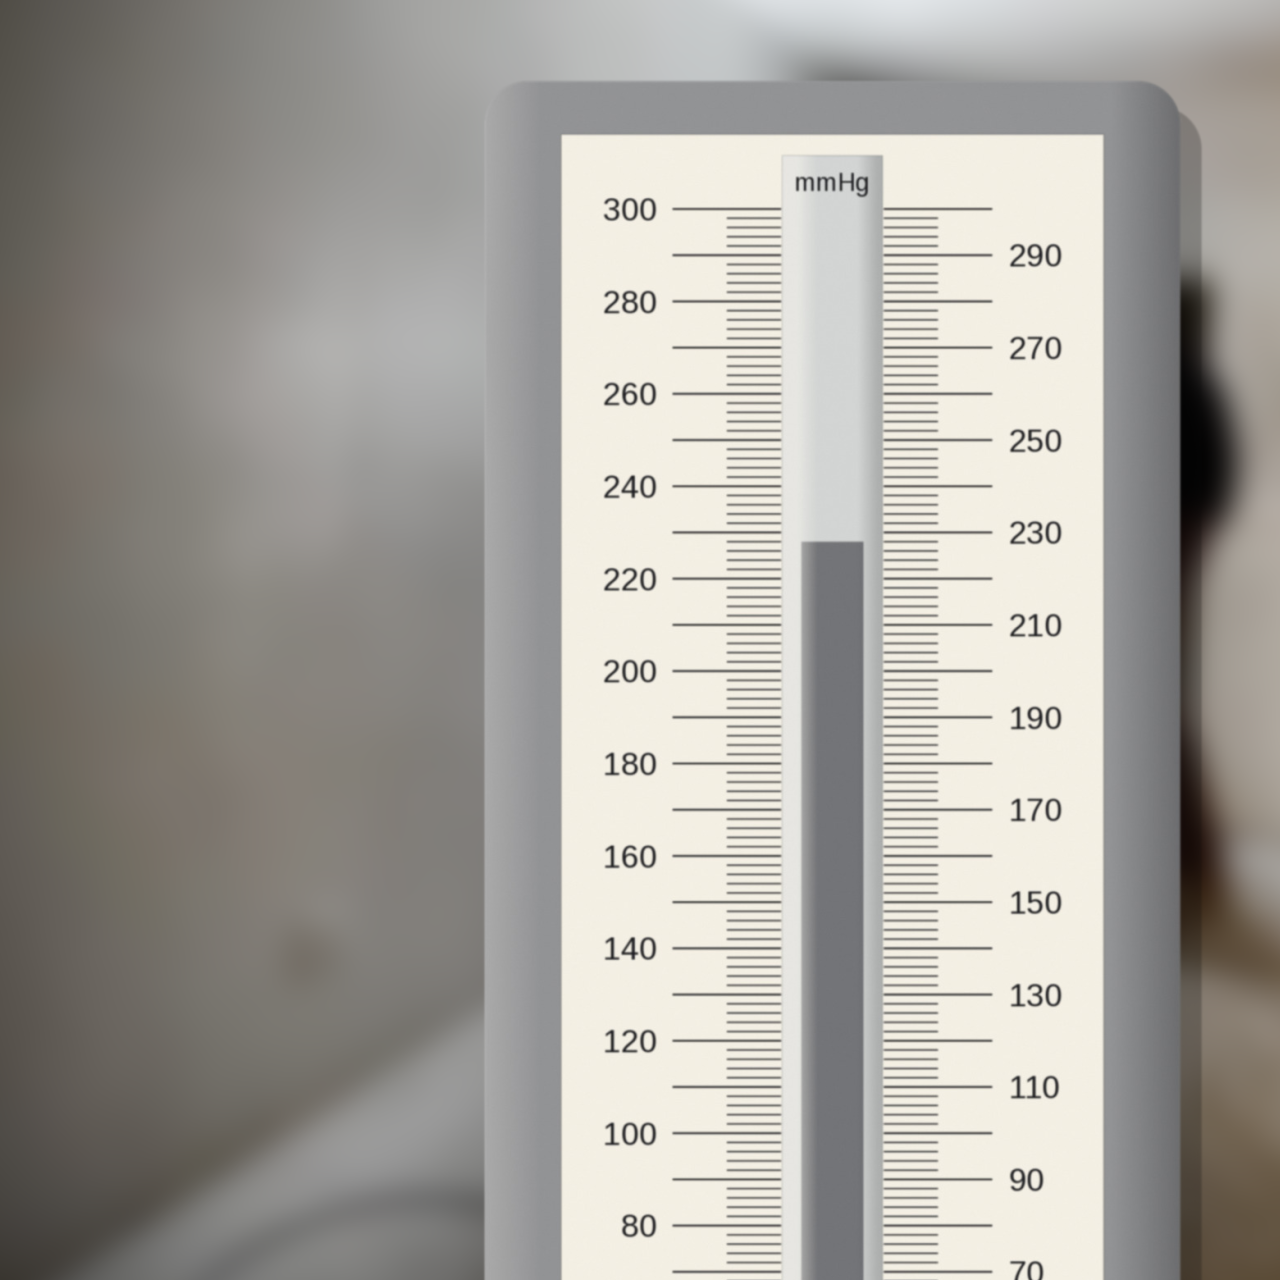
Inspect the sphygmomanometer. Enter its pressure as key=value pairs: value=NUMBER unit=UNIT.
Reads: value=228 unit=mmHg
